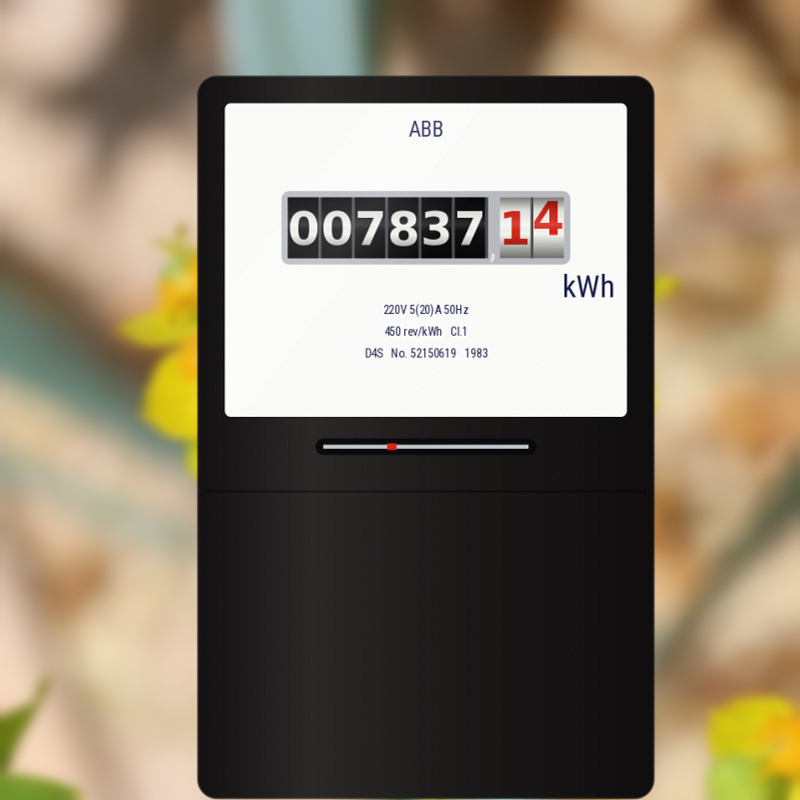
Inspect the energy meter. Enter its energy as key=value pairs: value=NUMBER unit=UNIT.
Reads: value=7837.14 unit=kWh
